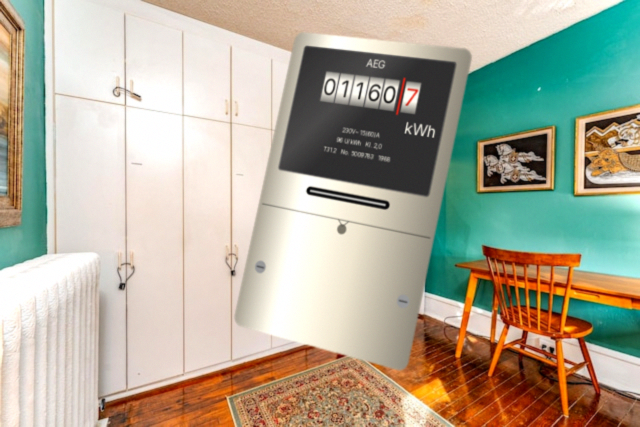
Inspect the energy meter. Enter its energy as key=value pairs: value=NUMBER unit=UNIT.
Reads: value=1160.7 unit=kWh
